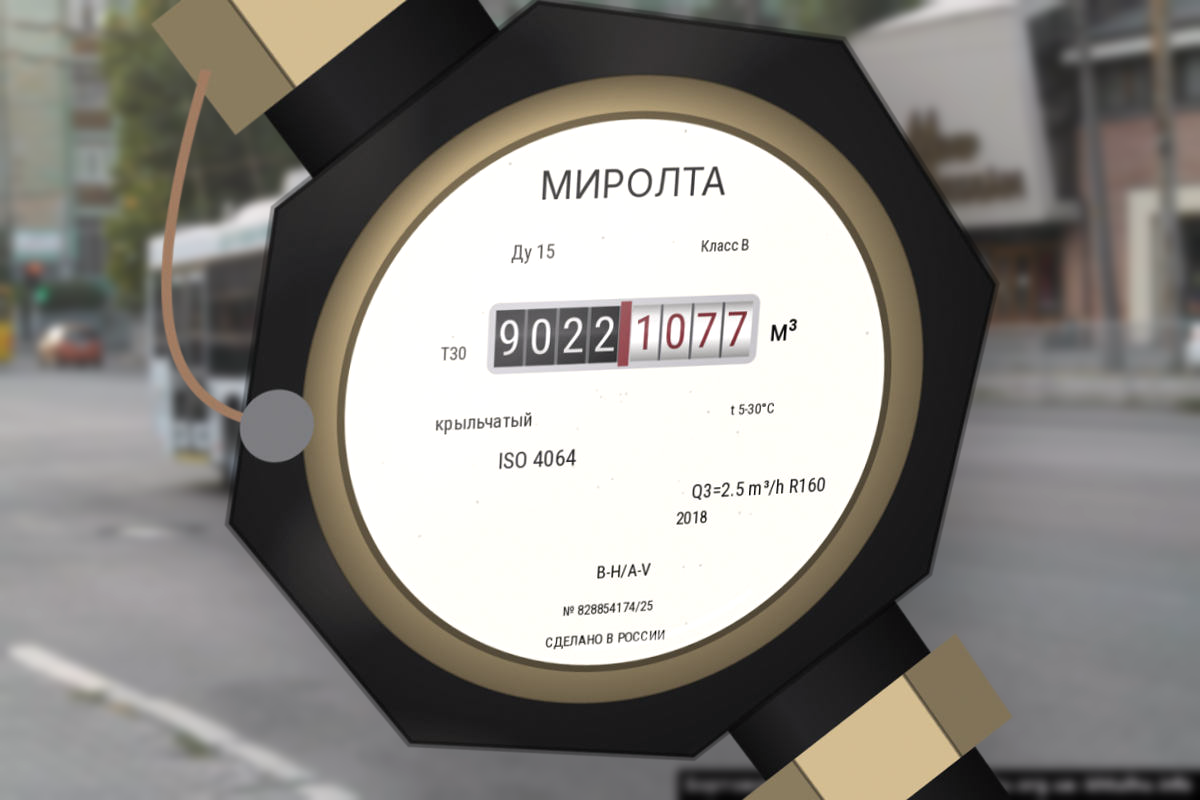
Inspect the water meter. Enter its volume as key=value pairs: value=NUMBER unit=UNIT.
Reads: value=9022.1077 unit=m³
